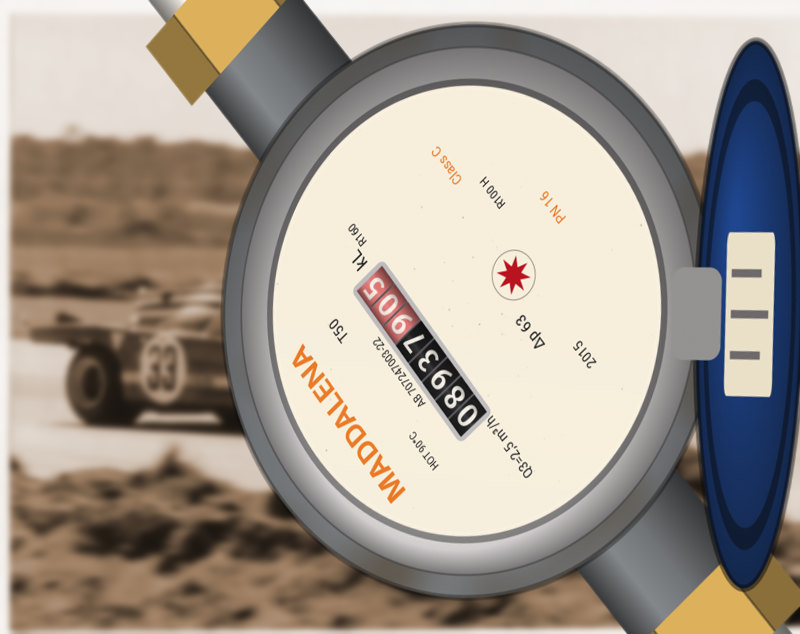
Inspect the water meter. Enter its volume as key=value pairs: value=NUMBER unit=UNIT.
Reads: value=8937.905 unit=kL
